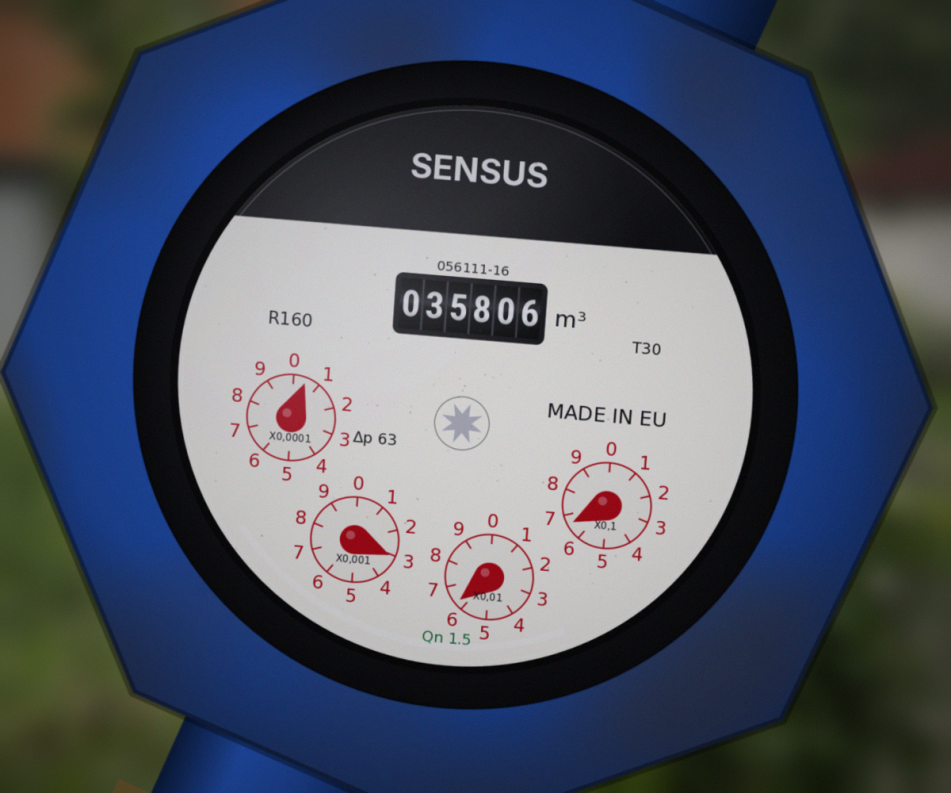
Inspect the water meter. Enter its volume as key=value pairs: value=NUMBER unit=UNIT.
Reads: value=35806.6630 unit=m³
